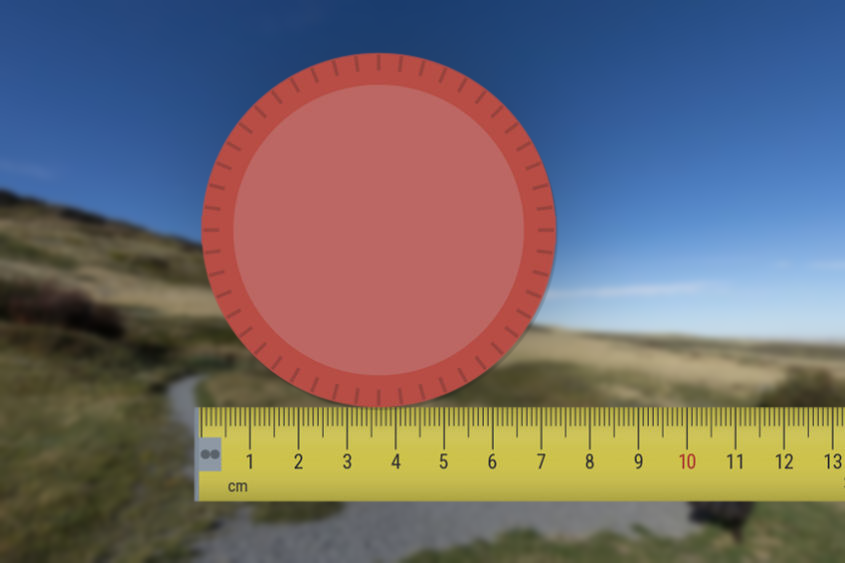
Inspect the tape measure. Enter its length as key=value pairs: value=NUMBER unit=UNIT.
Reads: value=7.3 unit=cm
